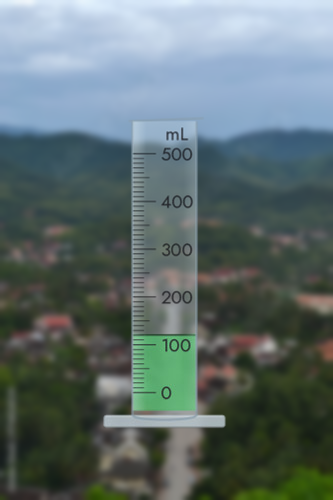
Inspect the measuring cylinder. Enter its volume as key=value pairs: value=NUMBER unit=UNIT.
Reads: value=120 unit=mL
